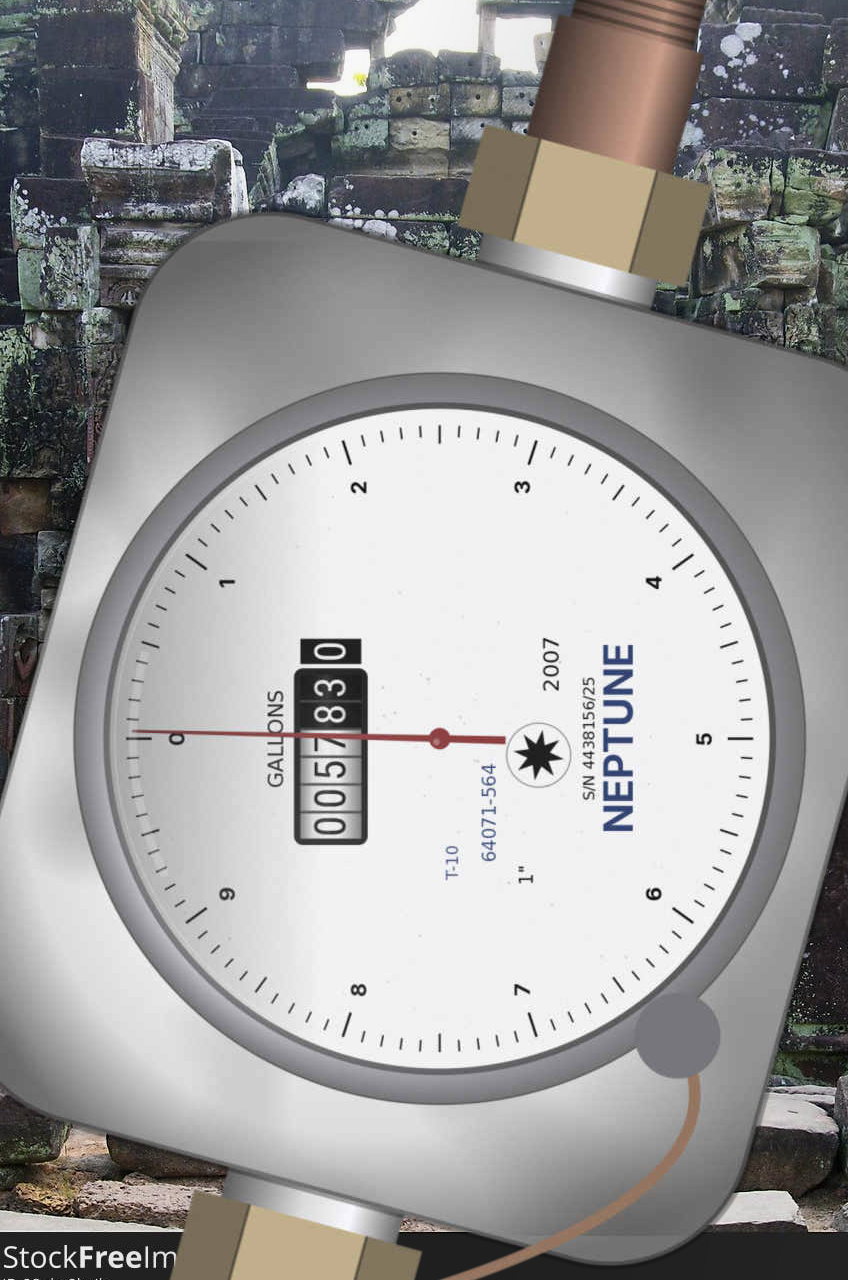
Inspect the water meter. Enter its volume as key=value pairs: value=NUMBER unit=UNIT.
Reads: value=57830.0 unit=gal
